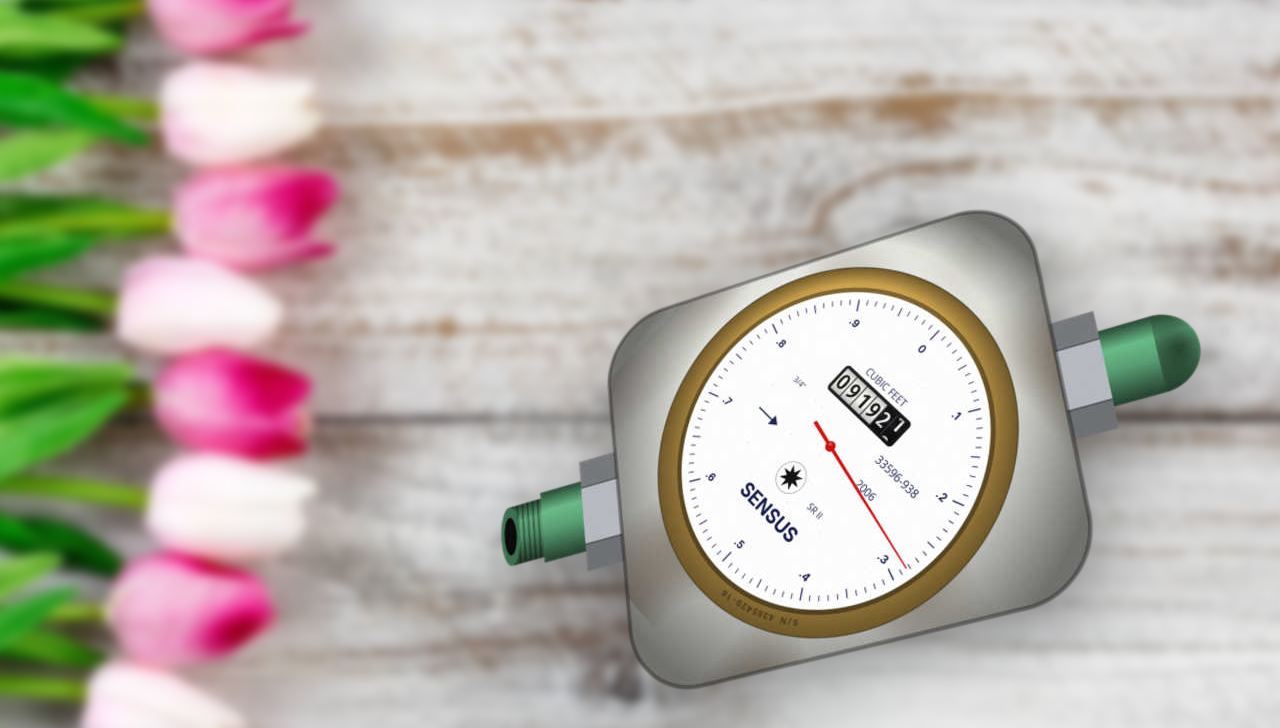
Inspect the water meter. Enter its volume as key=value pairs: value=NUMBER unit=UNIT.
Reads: value=91921.28 unit=ft³
